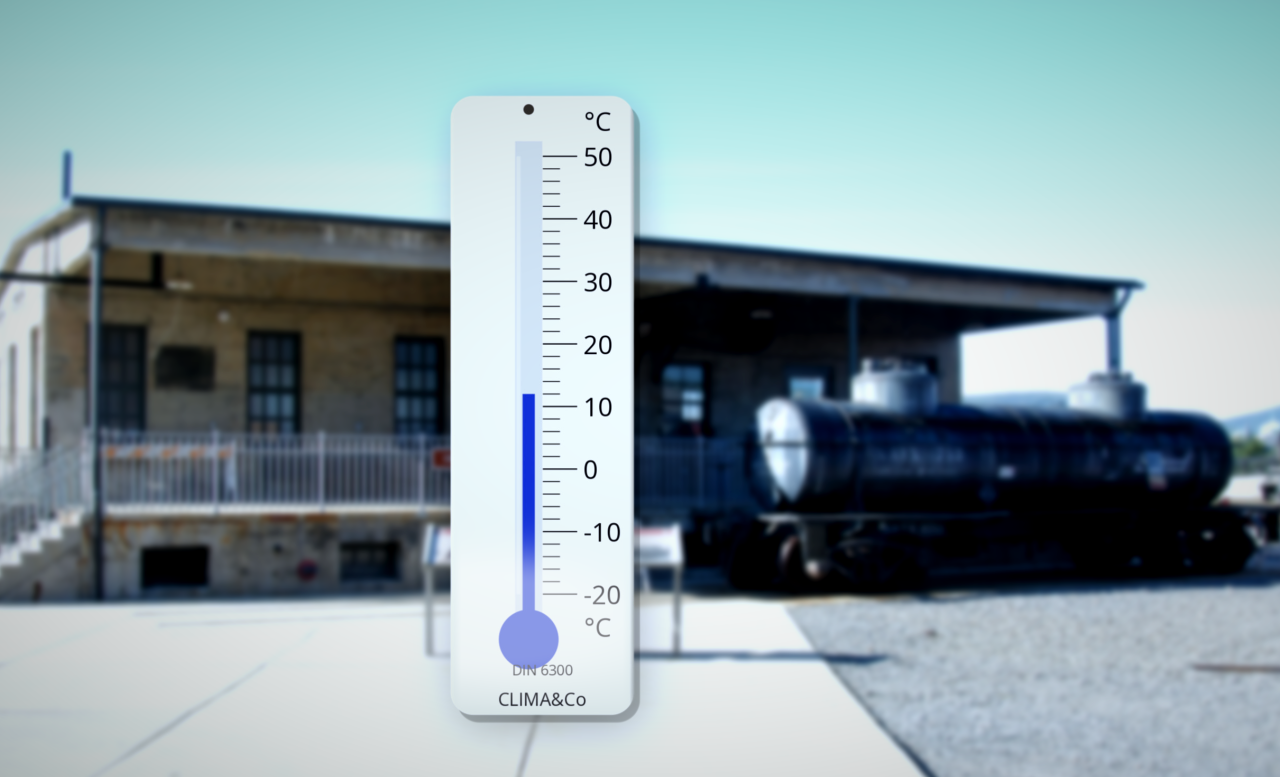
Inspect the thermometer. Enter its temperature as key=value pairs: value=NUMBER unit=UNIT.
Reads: value=12 unit=°C
